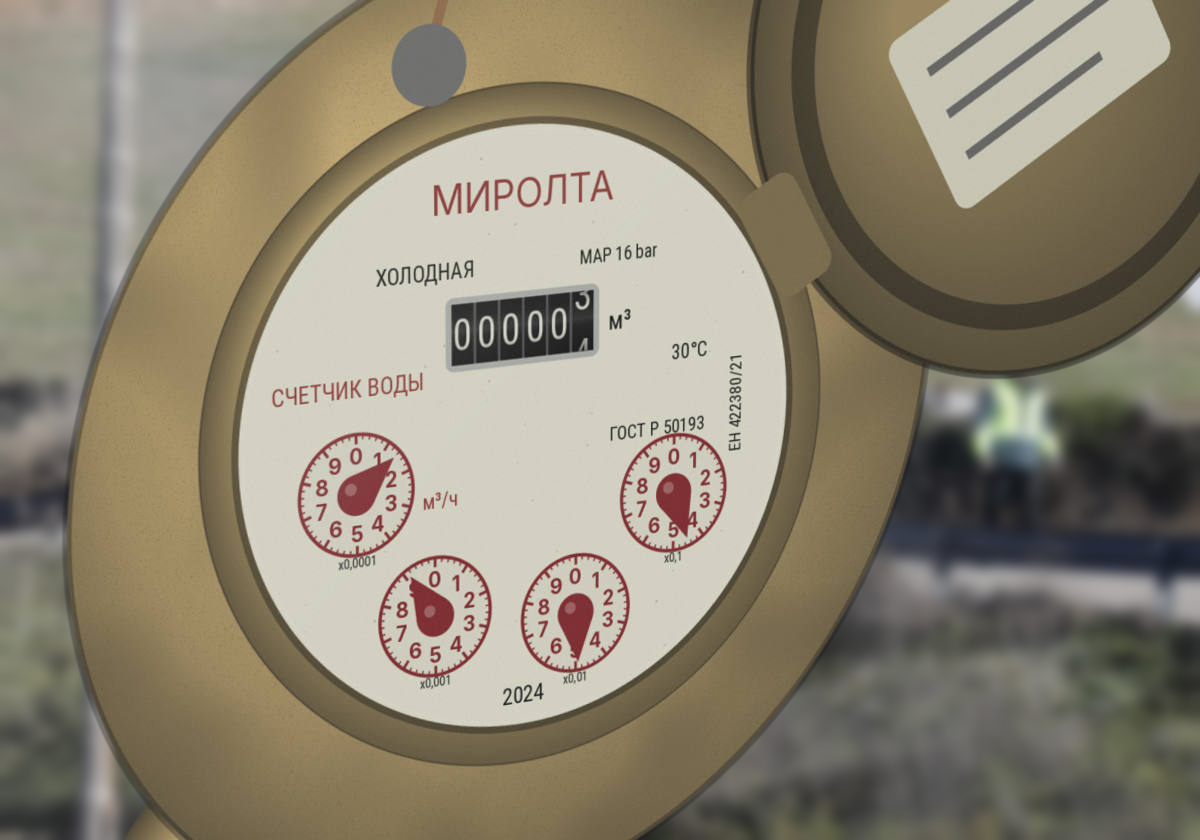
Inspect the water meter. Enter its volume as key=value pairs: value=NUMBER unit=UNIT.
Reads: value=3.4491 unit=m³
